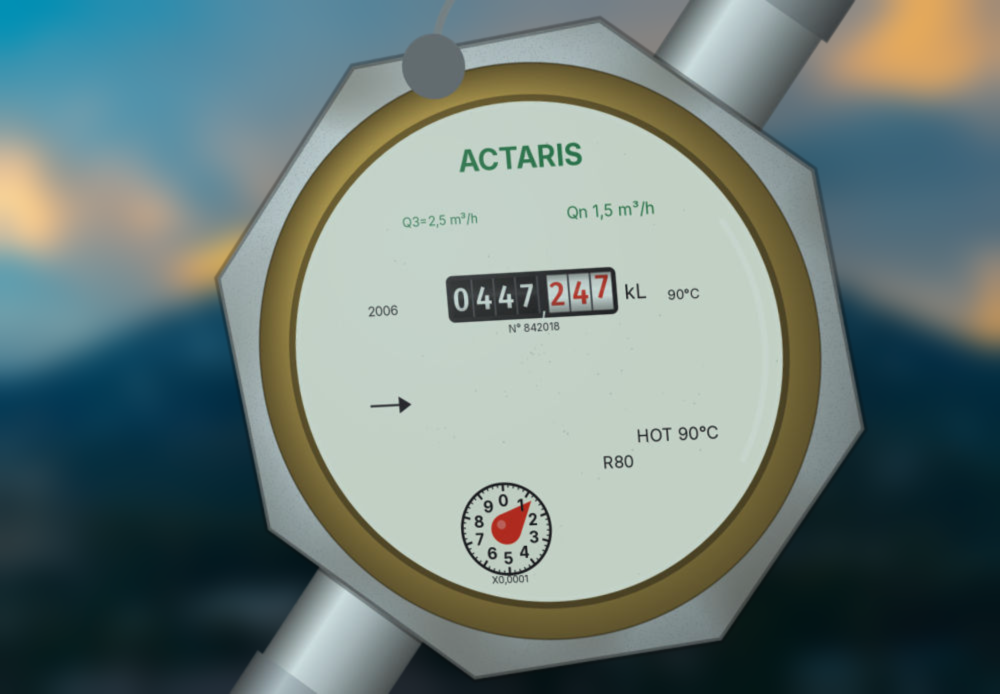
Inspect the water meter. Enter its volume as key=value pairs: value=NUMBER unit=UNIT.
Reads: value=447.2471 unit=kL
